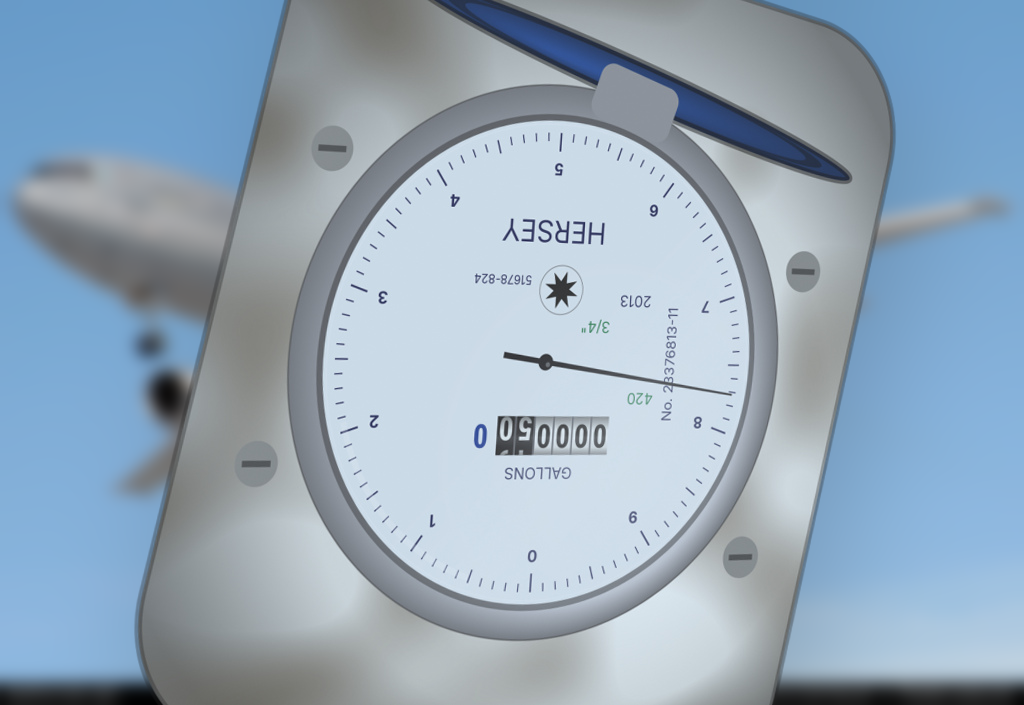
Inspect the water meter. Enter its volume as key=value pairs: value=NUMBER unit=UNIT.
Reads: value=497.7 unit=gal
